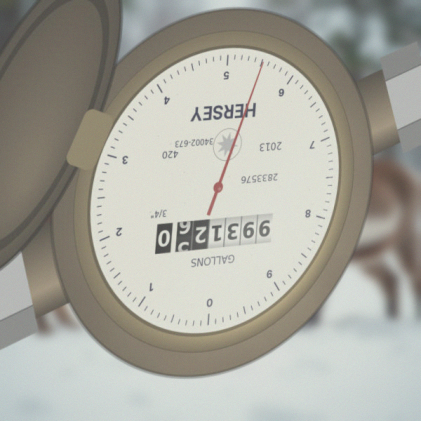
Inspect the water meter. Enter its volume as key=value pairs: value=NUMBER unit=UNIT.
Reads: value=9931255.5 unit=gal
